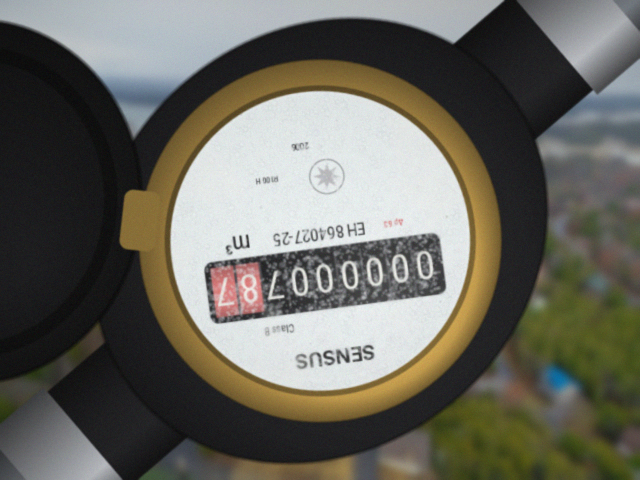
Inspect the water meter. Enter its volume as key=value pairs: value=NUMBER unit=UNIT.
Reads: value=7.87 unit=m³
